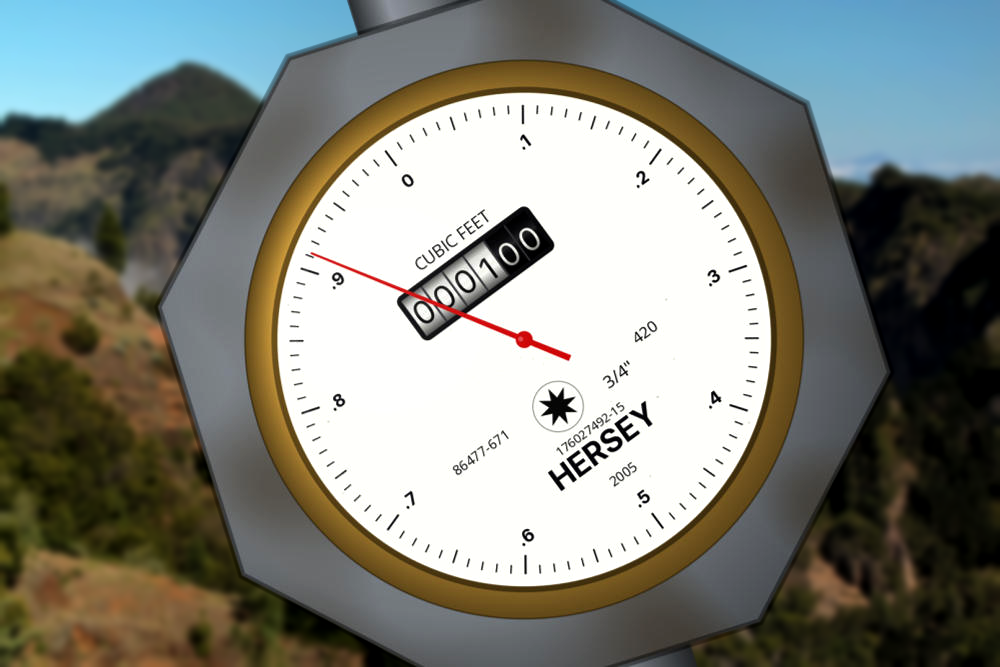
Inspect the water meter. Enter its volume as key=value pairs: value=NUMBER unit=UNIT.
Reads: value=99.91 unit=ft³
